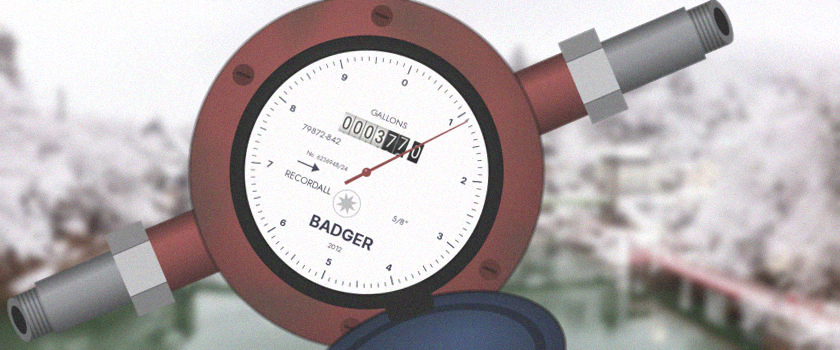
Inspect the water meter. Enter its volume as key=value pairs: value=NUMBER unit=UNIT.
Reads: value=3771.1 unit=gal
